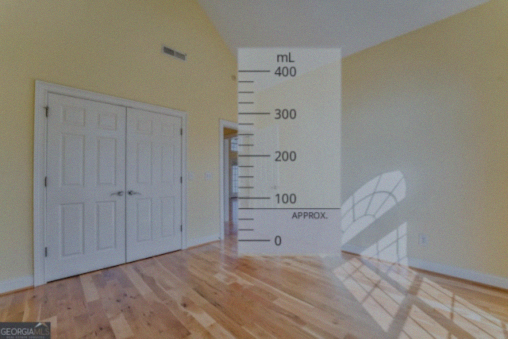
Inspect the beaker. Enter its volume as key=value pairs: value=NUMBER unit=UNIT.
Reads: value=75 unit=mL
